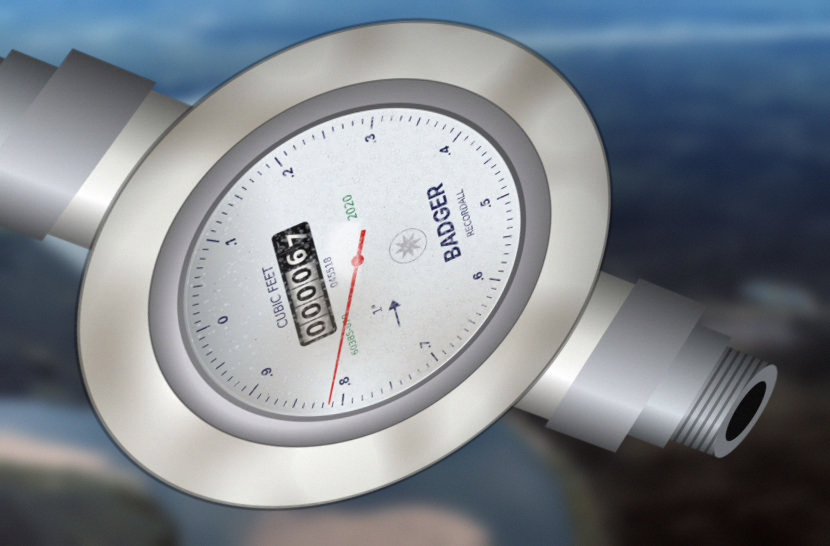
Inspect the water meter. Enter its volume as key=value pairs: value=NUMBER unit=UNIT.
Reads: value=66.81 unit=ft³
